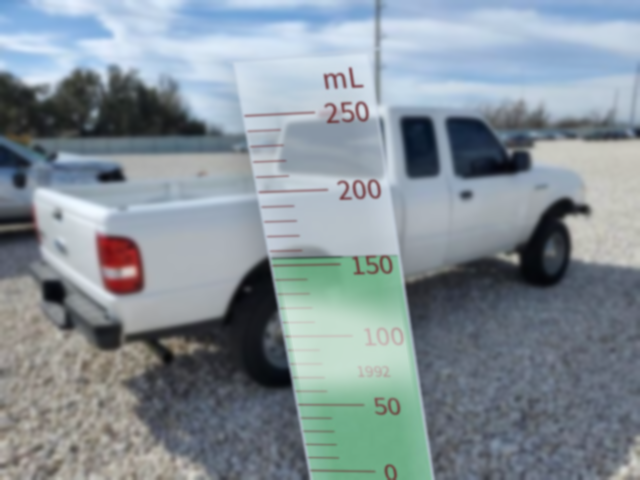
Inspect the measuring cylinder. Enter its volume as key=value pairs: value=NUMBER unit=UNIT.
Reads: value=155 unit=mL
